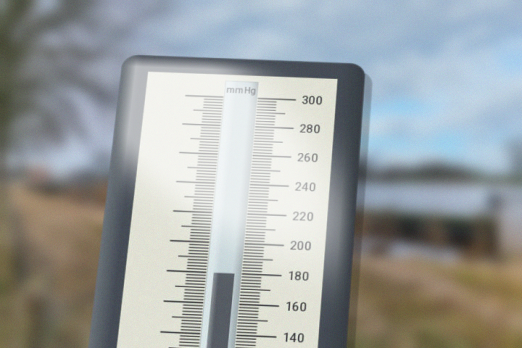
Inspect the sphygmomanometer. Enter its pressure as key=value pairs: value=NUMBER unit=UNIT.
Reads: value=180 unit=mmHg
